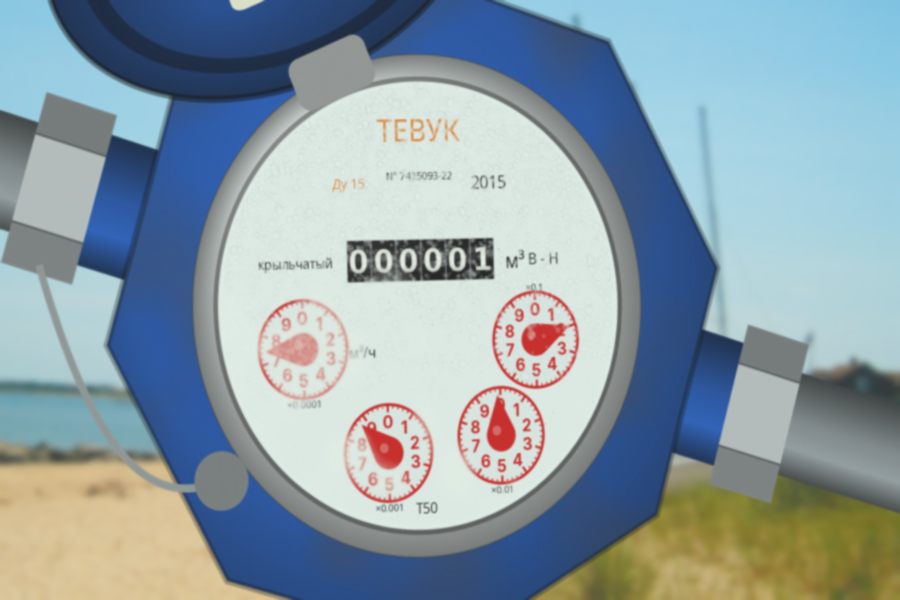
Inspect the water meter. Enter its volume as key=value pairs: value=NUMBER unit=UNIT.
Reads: value=1.1987 unit=m³
